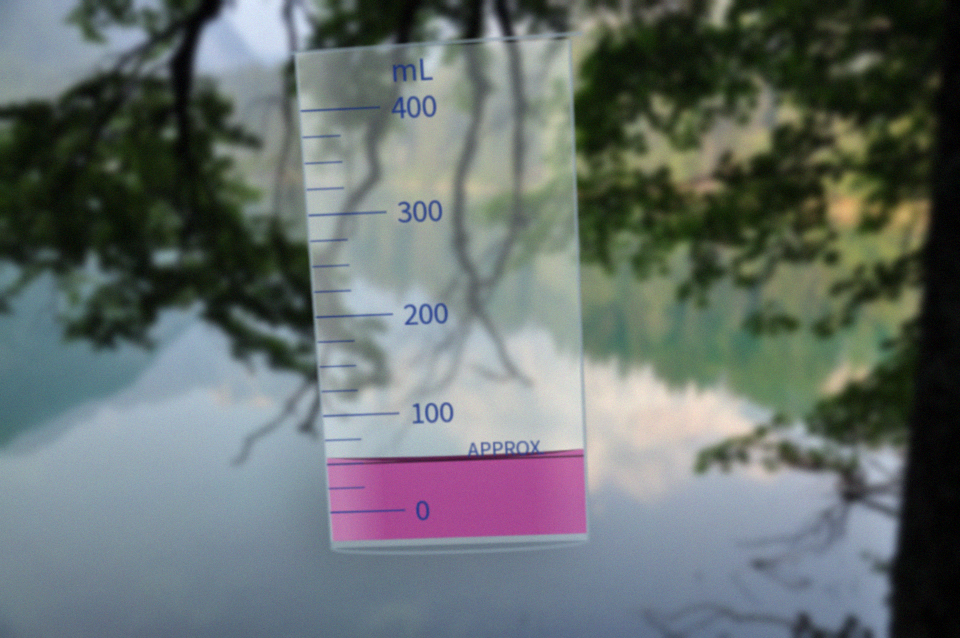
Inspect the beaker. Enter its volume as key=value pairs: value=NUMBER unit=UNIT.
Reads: value=50 unit=mL
